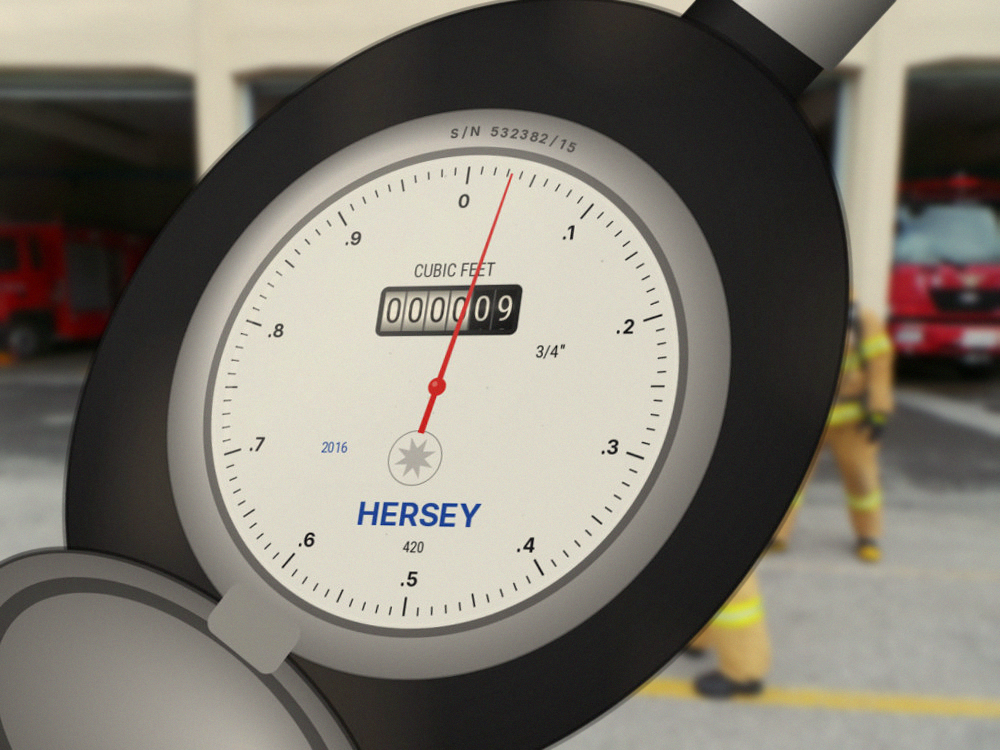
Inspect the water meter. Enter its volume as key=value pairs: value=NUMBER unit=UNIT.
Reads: value=9.03 unit=ft³
